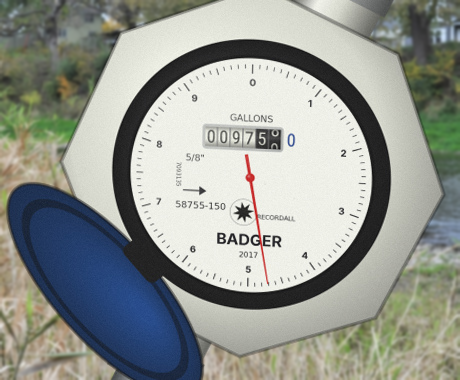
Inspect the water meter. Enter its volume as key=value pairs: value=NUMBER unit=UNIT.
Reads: value=97584.7 unit=gal
